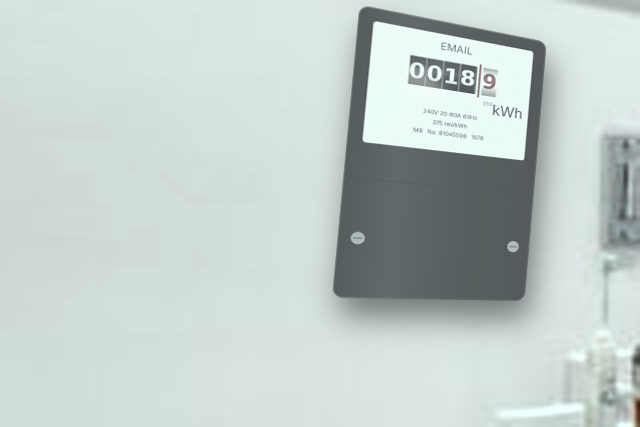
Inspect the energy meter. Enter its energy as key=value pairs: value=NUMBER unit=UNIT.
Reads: value=18.9 unit=kWh
